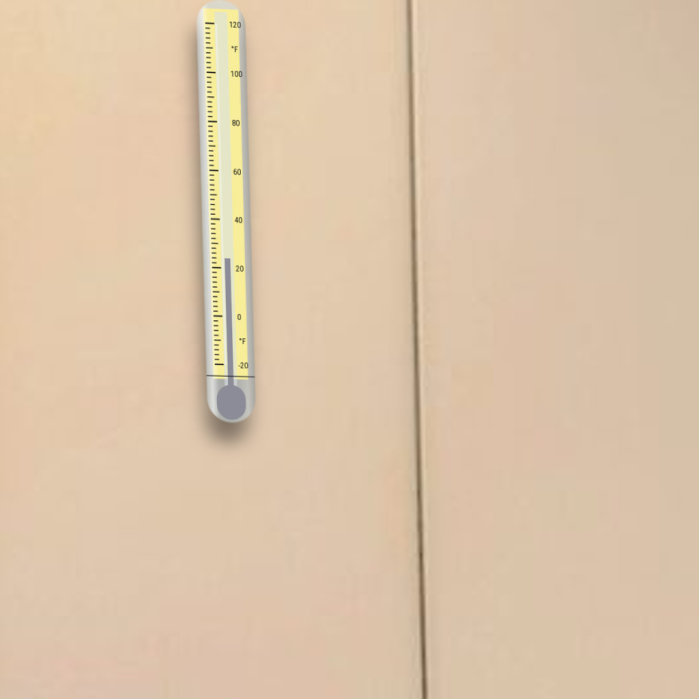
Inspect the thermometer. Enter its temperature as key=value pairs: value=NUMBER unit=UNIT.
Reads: value=24 unit=°F
